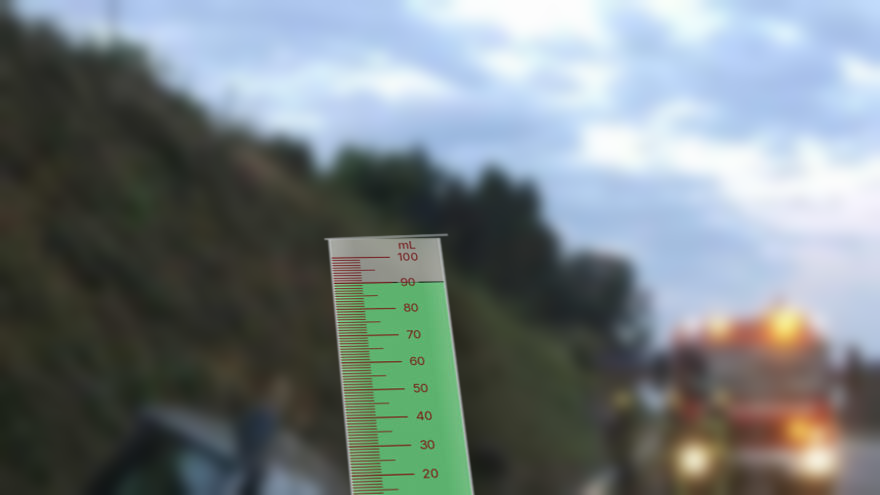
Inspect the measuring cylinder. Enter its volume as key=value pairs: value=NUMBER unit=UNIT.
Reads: value=90 unit=mL
